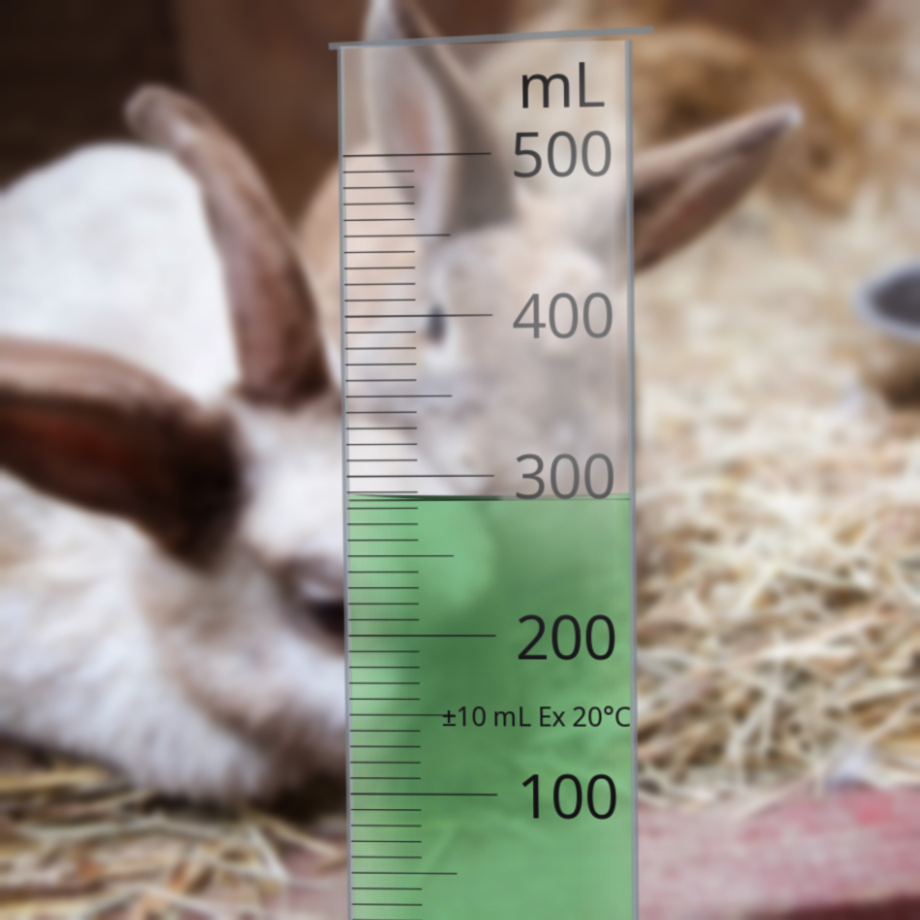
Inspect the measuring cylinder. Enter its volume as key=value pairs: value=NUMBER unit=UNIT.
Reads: value=285 unit=mL
